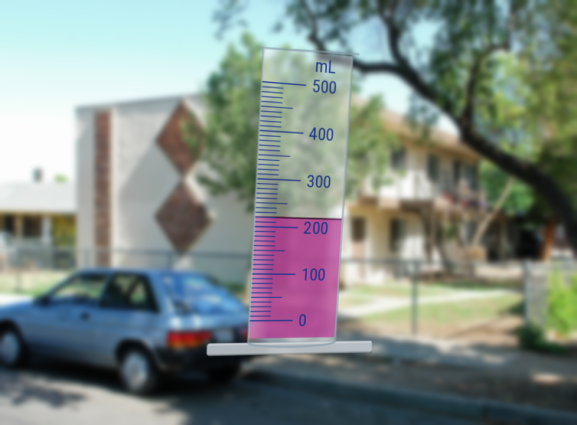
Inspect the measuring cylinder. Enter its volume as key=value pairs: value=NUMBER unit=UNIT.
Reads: value=220 unit=mL
